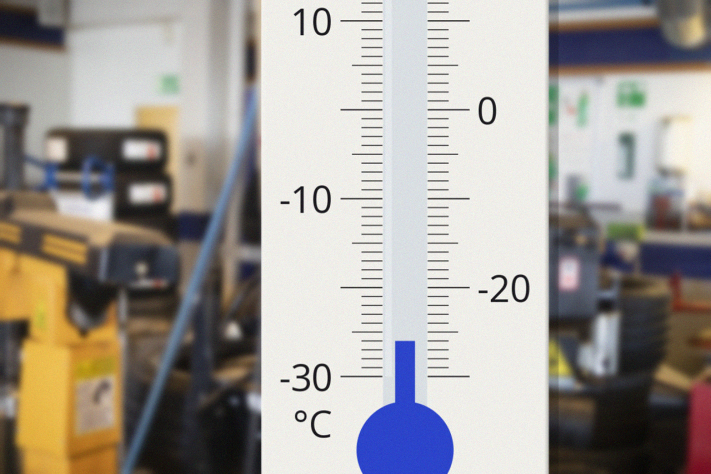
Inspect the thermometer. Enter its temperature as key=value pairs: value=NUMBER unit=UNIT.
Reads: value=-26 unit=°C
